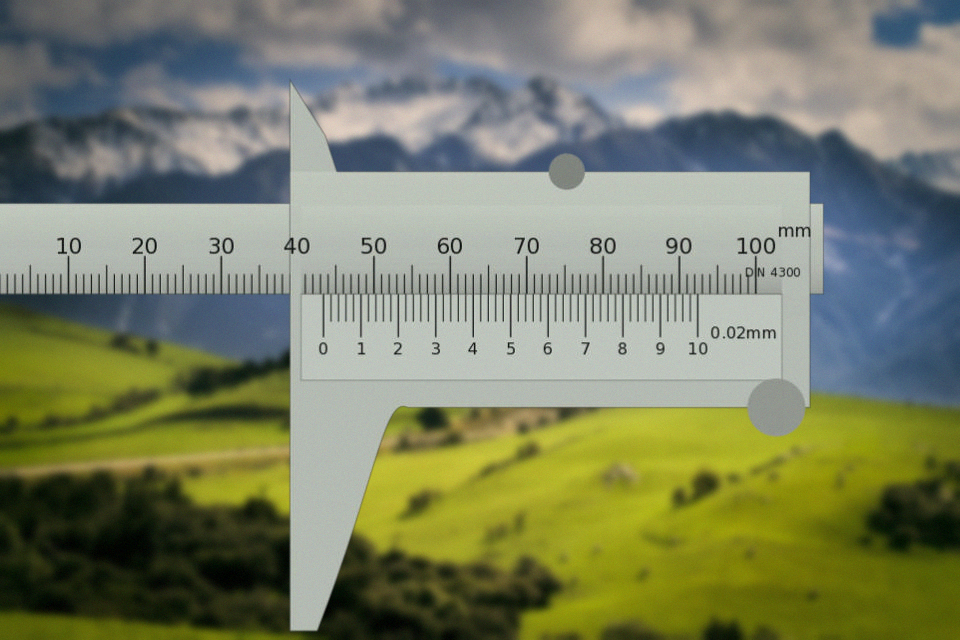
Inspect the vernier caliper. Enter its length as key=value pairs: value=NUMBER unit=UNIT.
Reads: value=43.4 unit=mm
